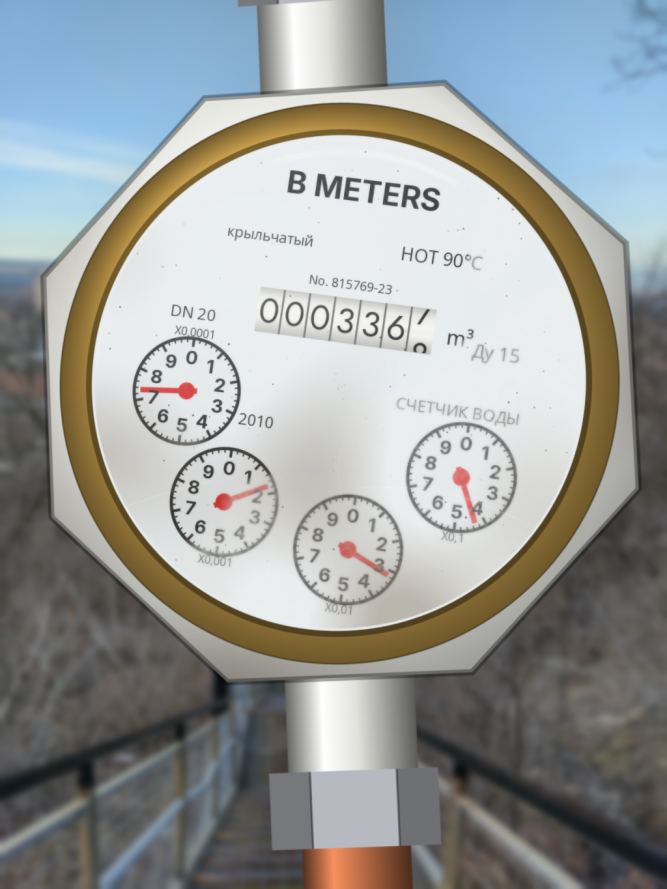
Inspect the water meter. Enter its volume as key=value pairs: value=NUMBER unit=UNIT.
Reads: value=3367.4317 unit=m³
